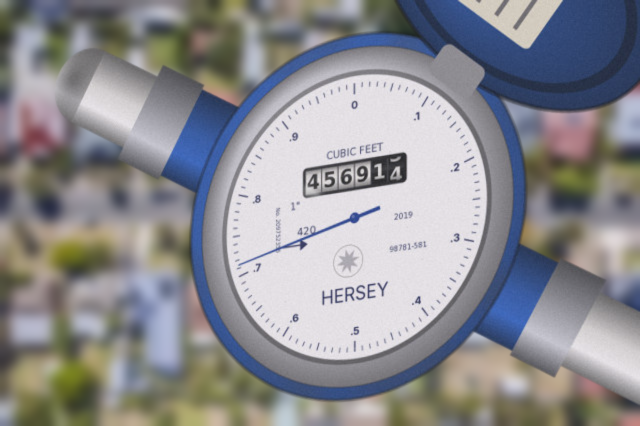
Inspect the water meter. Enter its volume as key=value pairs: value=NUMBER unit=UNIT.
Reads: value=456913.71 unit=ft³
